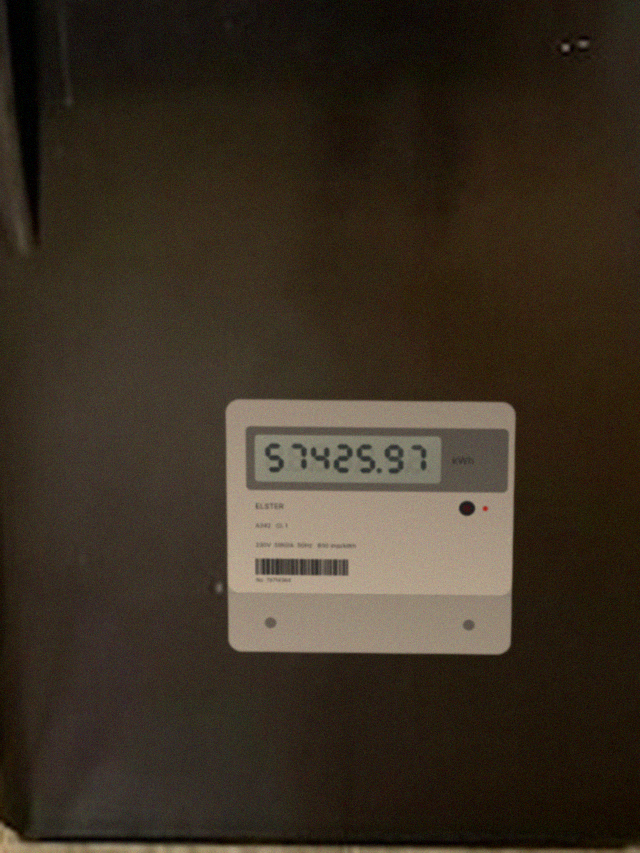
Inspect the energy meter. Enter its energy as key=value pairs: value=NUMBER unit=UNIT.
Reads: value=57425.97 unit=kWh
